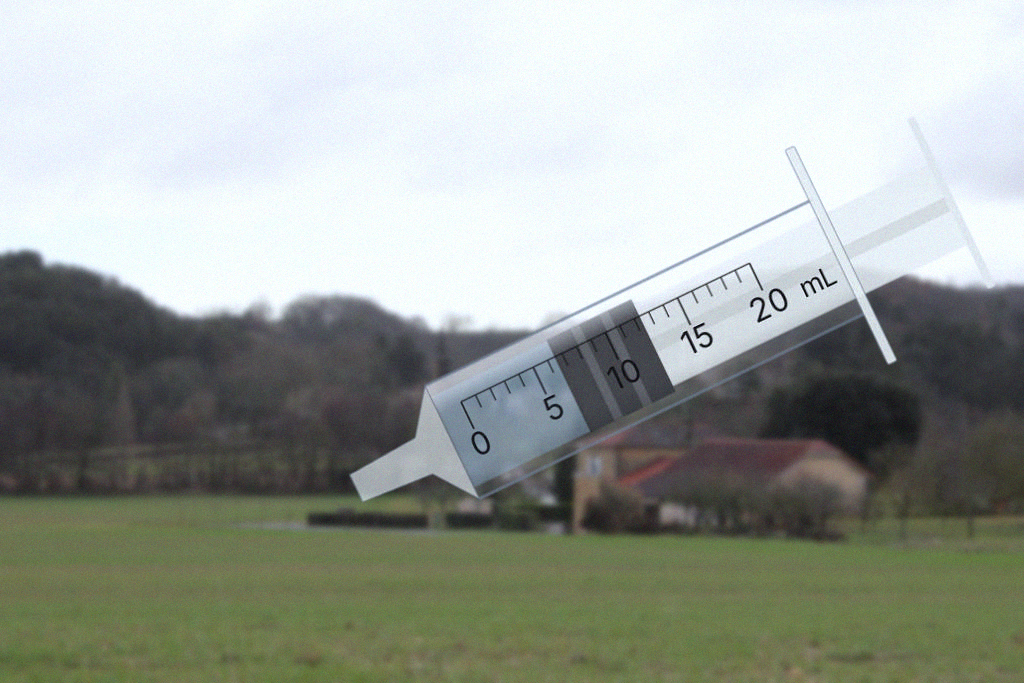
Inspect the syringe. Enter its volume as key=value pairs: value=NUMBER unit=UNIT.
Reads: value=6.5 unit=mL
